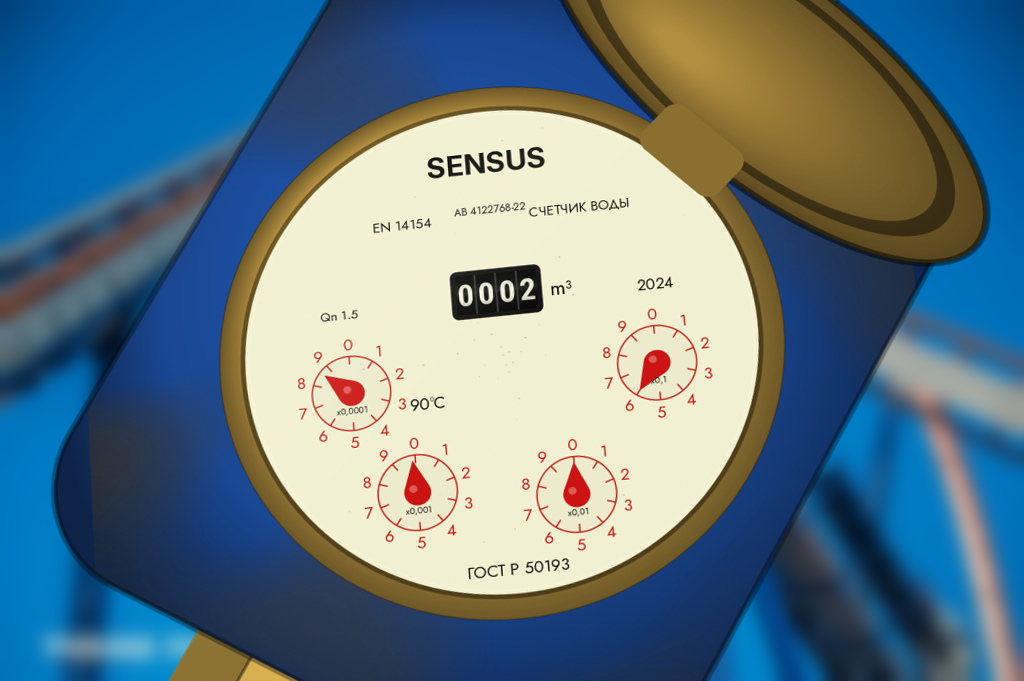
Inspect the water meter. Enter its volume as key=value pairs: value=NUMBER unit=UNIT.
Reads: value=2.5998 unit=m³
